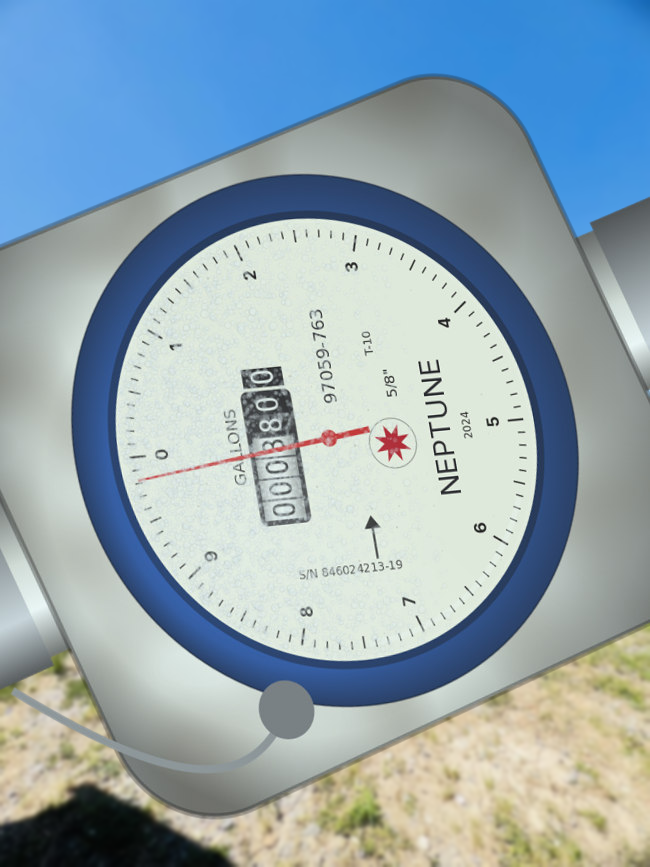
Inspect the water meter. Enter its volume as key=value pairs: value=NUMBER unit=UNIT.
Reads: value=3799.8 unit=gal
